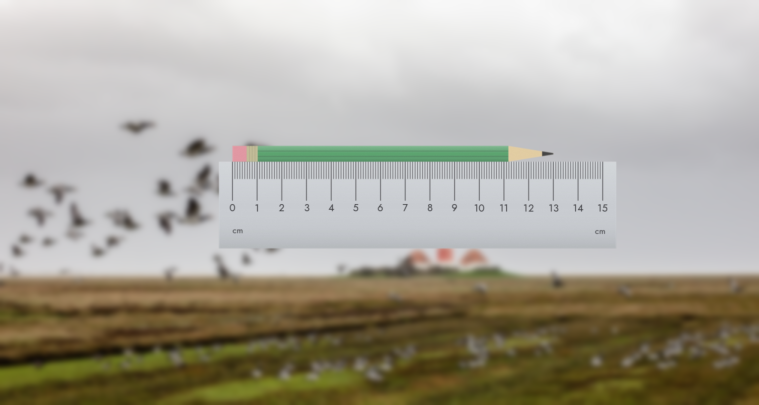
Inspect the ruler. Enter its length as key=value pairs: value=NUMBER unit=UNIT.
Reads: value=13 unit=cm
